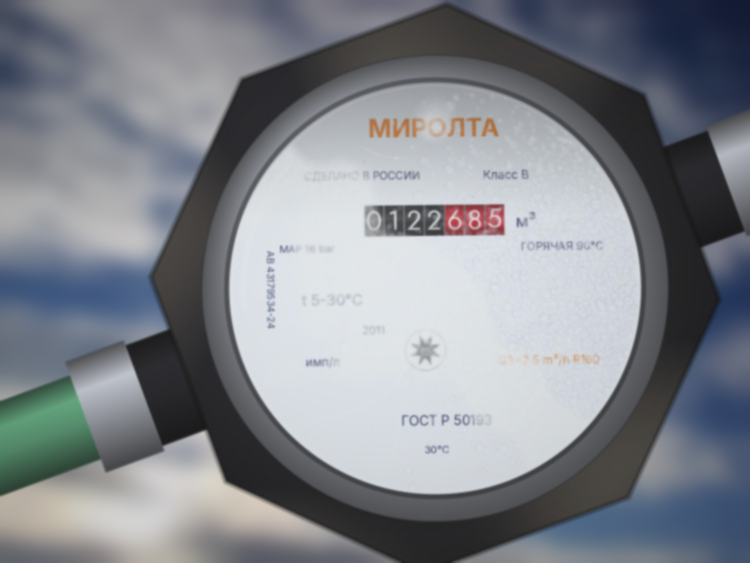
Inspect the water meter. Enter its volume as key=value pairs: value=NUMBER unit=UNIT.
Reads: value=122.685 unit=m³
